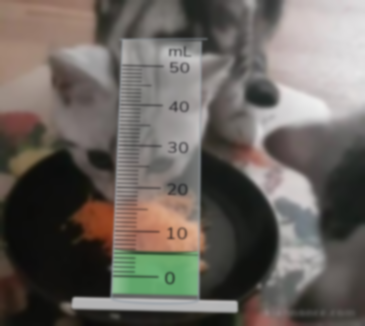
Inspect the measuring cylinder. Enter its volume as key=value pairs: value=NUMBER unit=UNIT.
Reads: value=5 unit=mL
